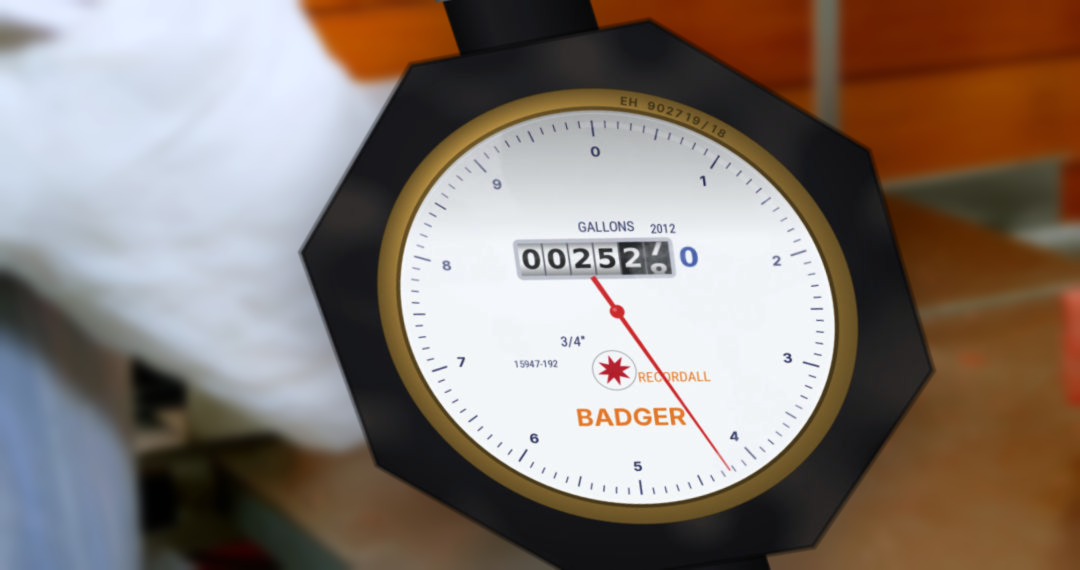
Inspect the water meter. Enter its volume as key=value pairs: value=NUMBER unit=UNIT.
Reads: value=25274.2 unit=gal
